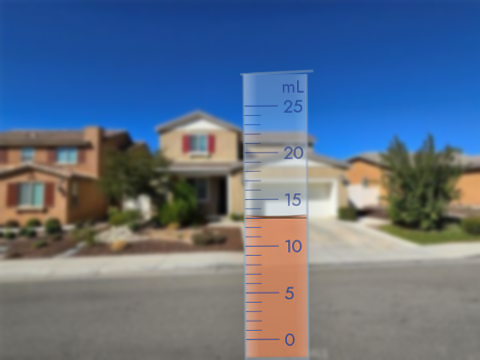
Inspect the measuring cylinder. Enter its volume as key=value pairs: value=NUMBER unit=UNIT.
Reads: value=13 unit=mL
